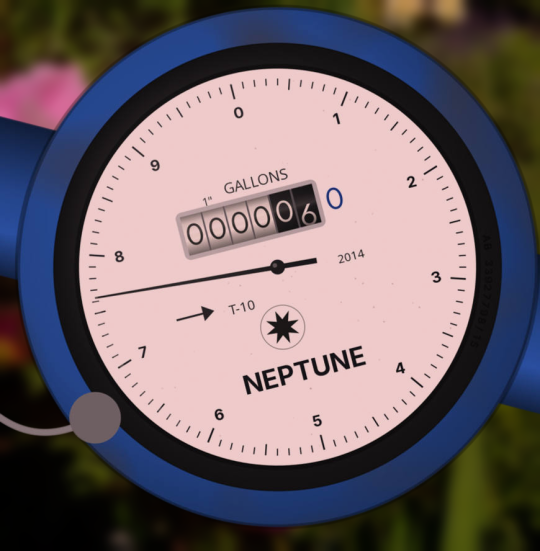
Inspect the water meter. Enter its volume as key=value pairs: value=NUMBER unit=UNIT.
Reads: value=57.6 unit=gal
